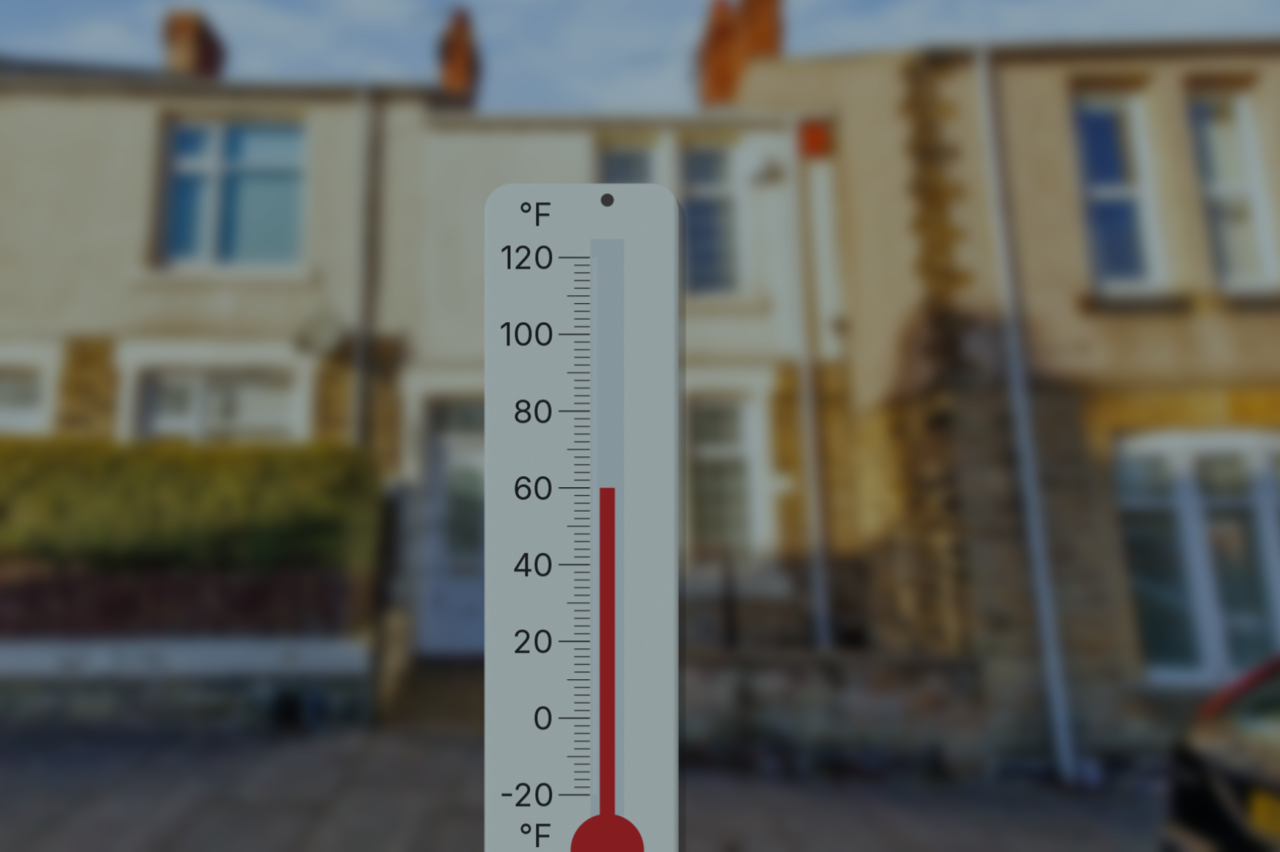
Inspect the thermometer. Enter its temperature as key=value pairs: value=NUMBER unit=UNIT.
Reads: value=60 unit=°F
